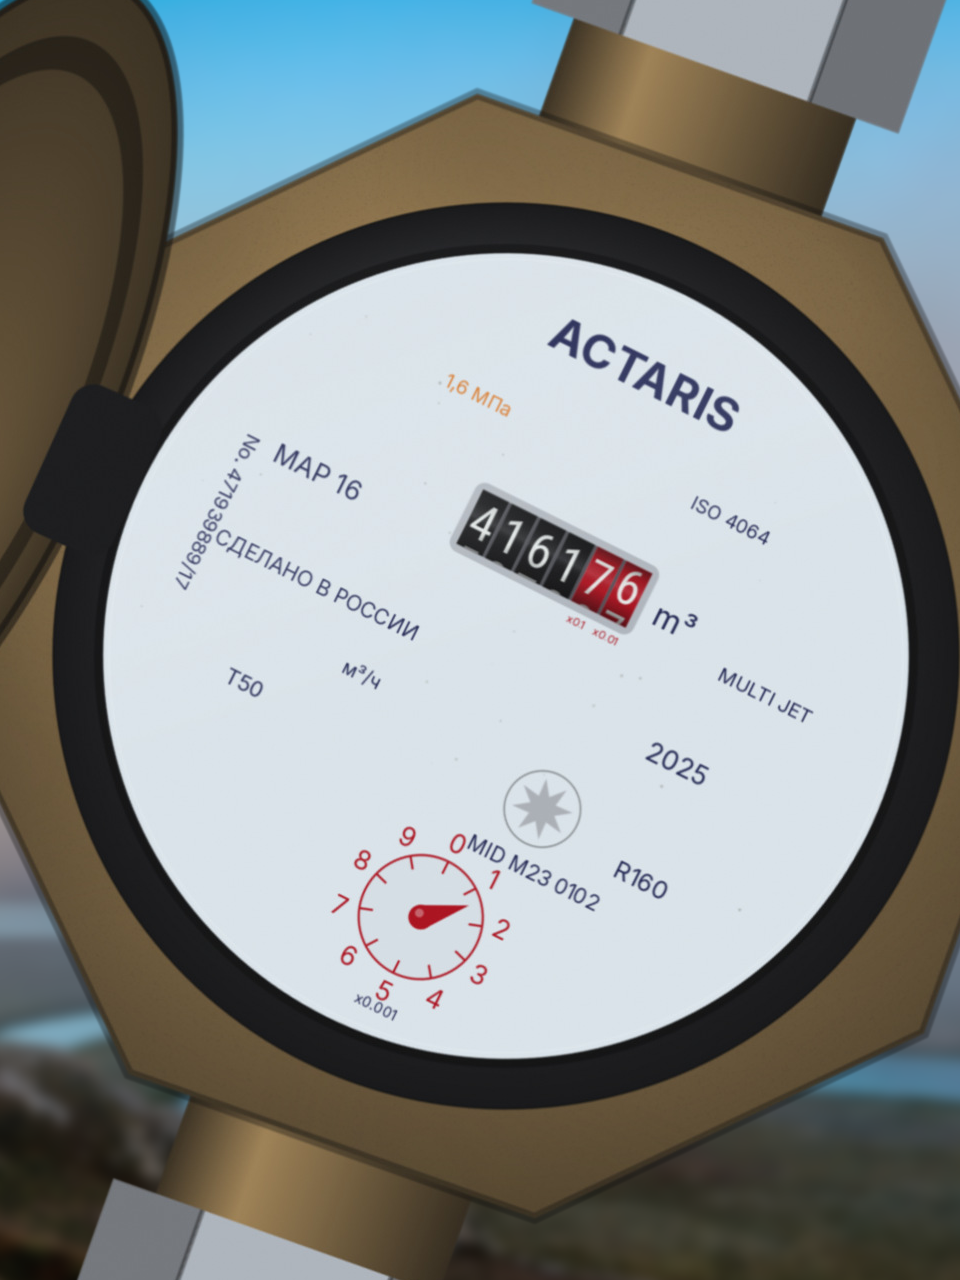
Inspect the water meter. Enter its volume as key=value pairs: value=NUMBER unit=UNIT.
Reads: value=4161.761 unit=m³
